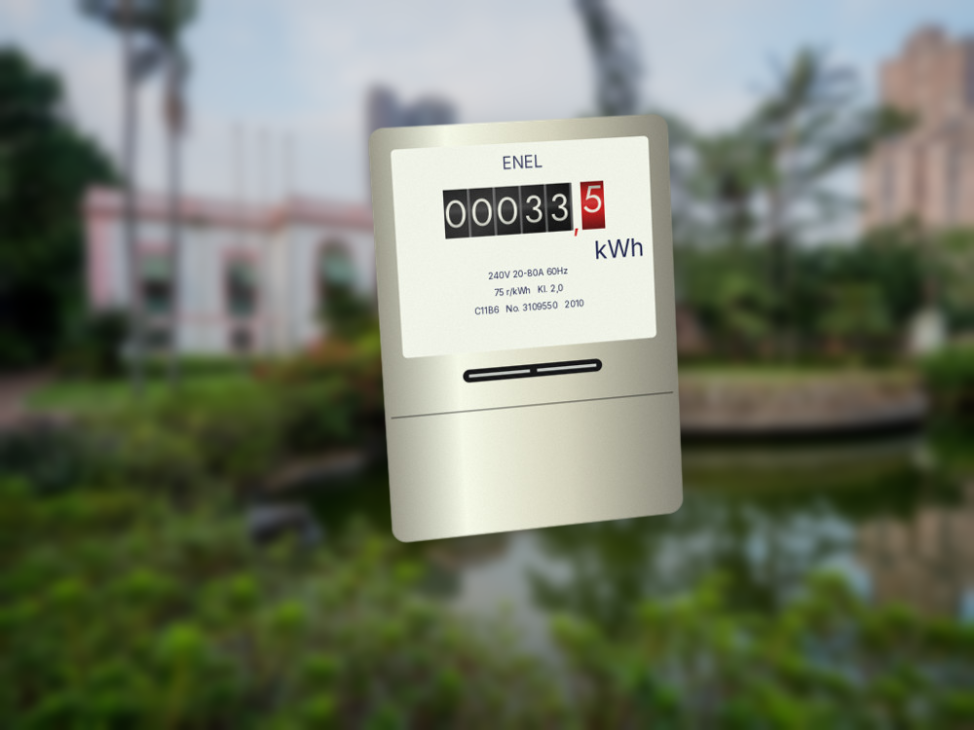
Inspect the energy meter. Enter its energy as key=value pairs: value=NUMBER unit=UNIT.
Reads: value=33.5 unit=kWh
